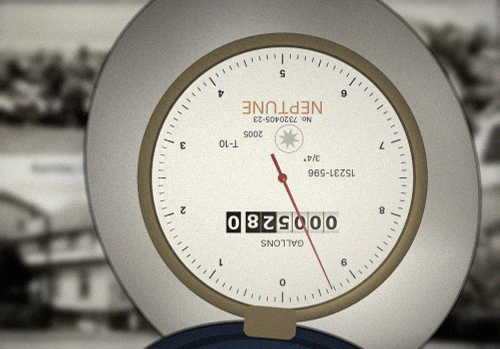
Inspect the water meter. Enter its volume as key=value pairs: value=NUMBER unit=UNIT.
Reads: value=5279.3 unit=gal
